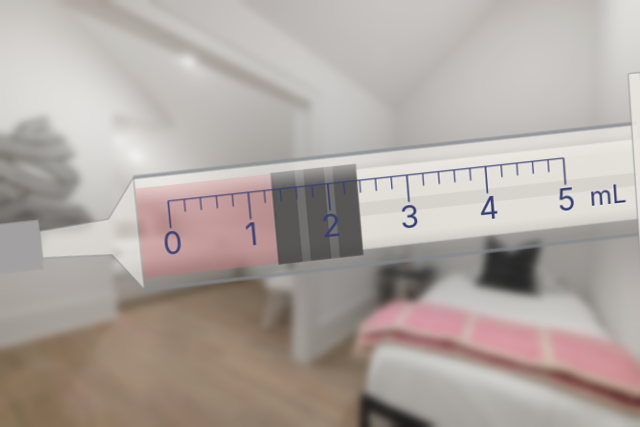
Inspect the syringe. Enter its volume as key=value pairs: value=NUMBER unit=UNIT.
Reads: value=1.3 unit=mL
